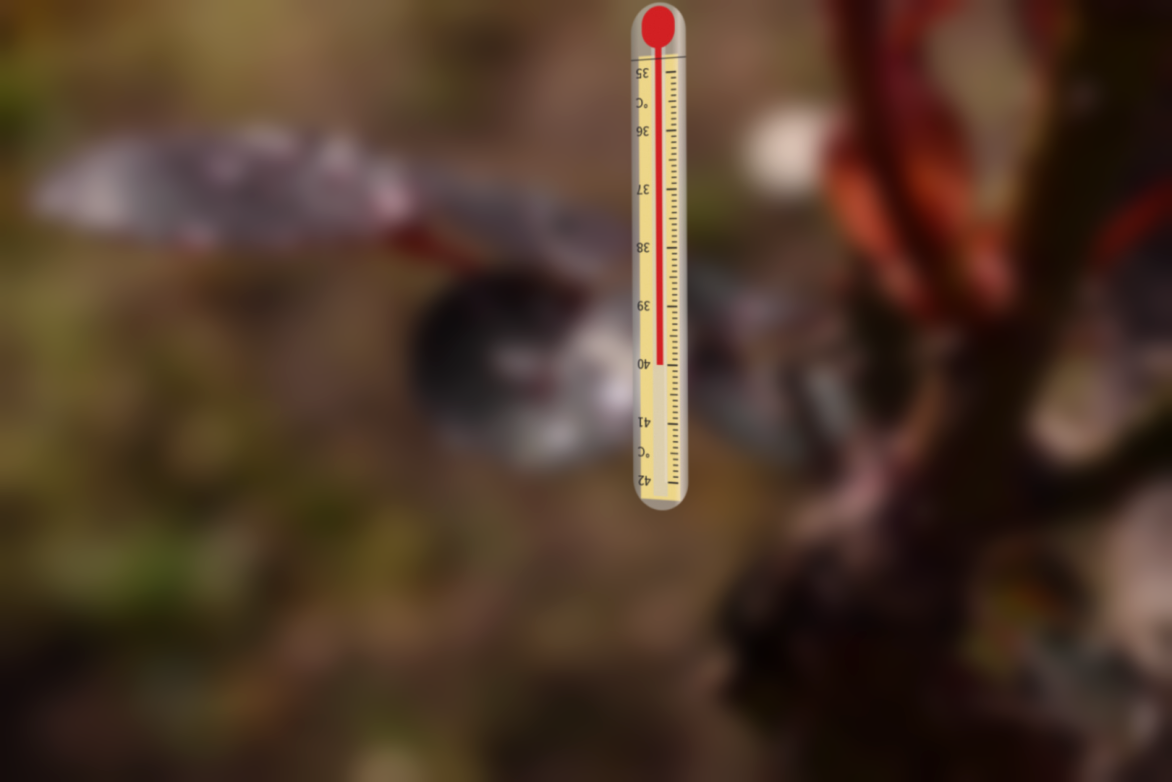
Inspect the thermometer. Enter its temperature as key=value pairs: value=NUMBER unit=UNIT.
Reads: value=40 unit=°C
